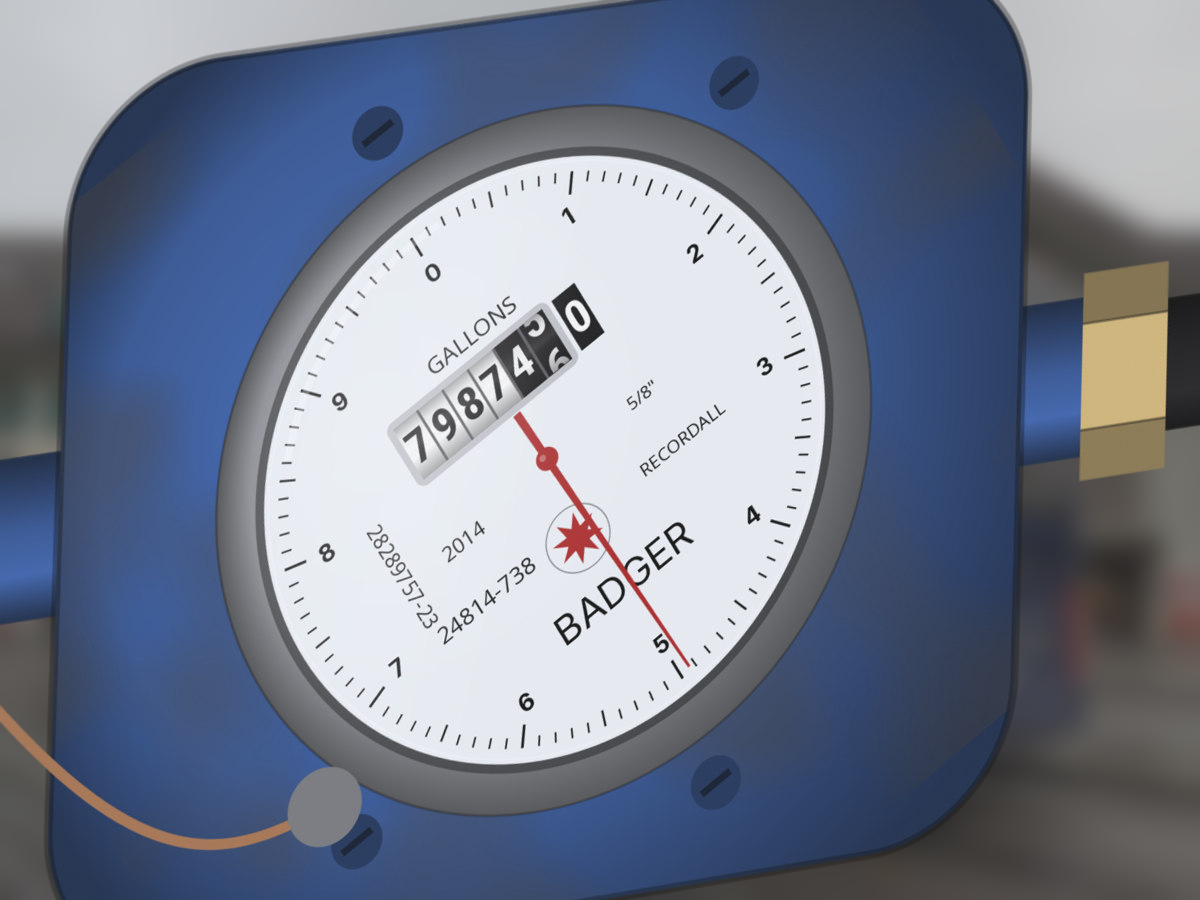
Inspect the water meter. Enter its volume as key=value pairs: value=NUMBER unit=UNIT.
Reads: value=7987454.9 unit=gal
